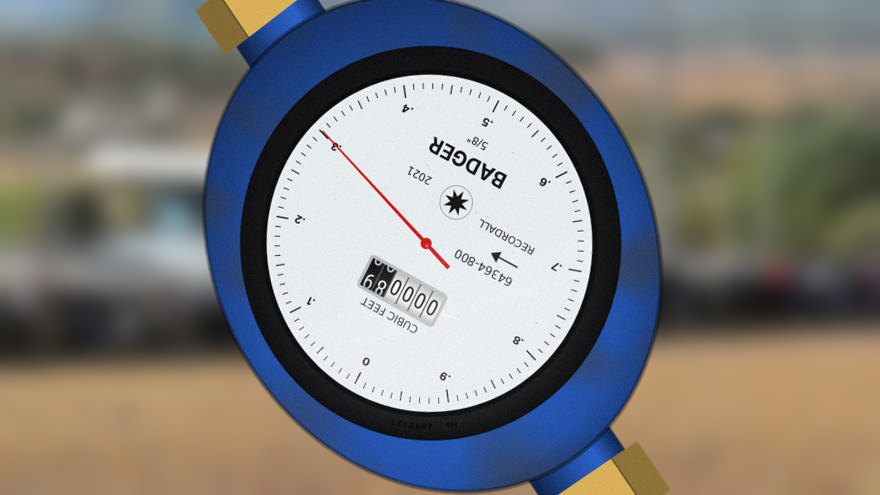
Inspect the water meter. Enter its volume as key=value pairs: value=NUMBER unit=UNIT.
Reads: value=89.30 unit=ft³
